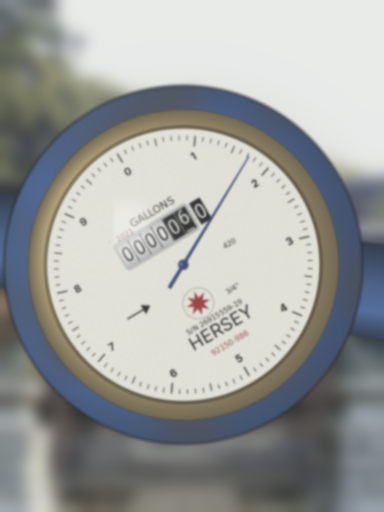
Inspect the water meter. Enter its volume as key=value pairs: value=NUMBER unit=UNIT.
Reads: value=61.7 unit=gal
